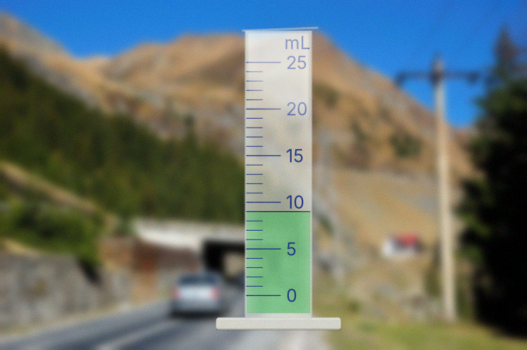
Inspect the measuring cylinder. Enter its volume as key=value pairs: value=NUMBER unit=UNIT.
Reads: value=9 unit=mL
